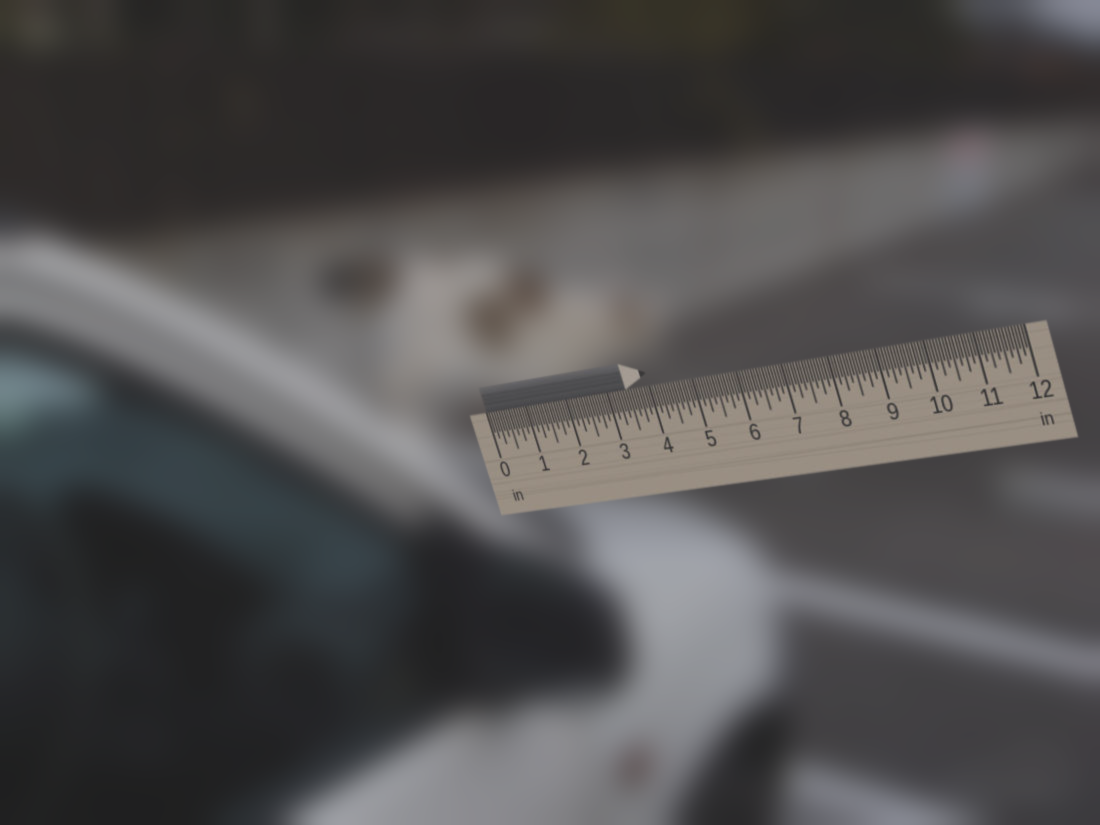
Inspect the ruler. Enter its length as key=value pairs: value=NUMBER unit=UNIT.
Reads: value=4 unit=in
